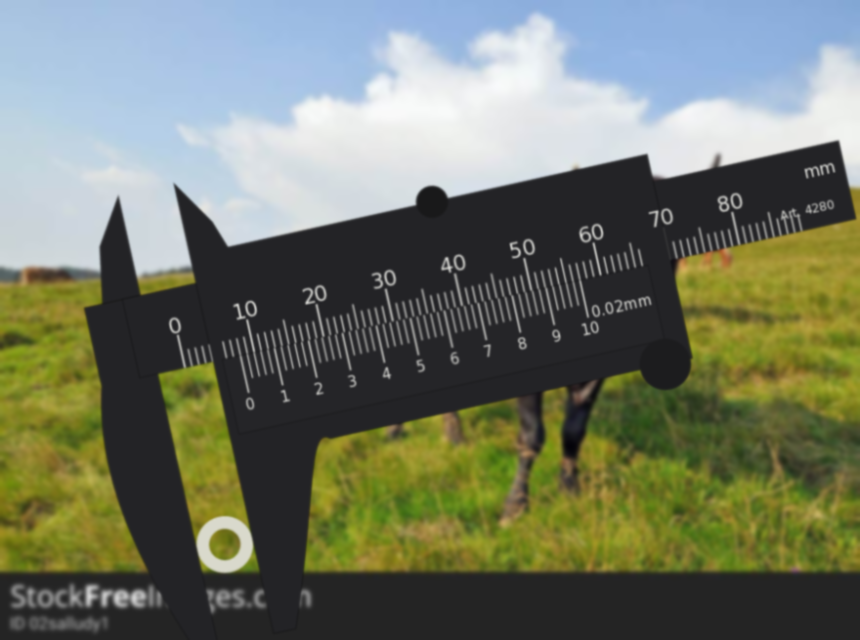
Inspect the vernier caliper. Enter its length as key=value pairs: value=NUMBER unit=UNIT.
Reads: value=8.0 unit=mm
